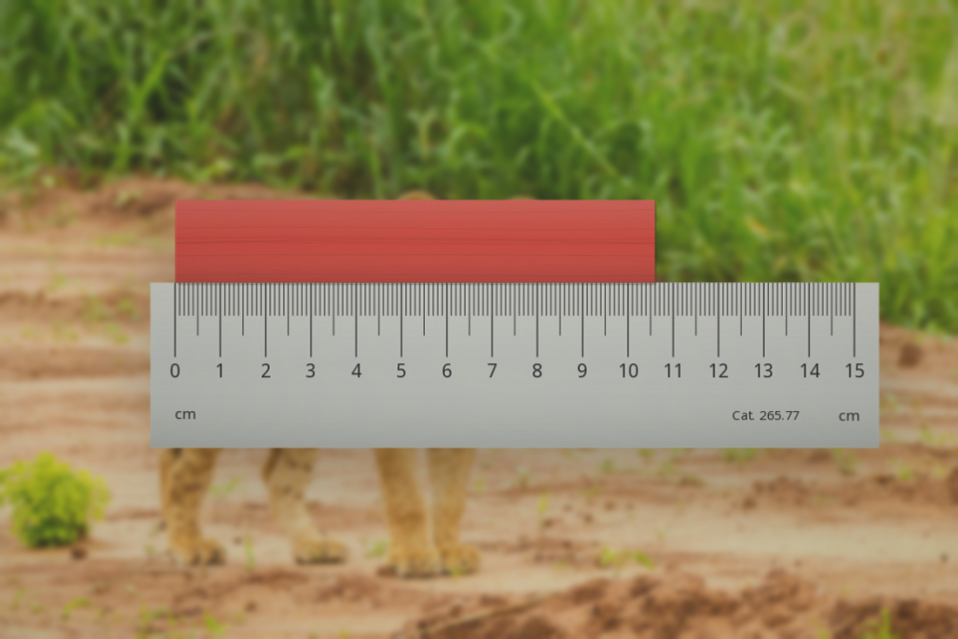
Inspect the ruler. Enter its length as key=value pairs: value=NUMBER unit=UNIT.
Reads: value=10.6 unit=cm
